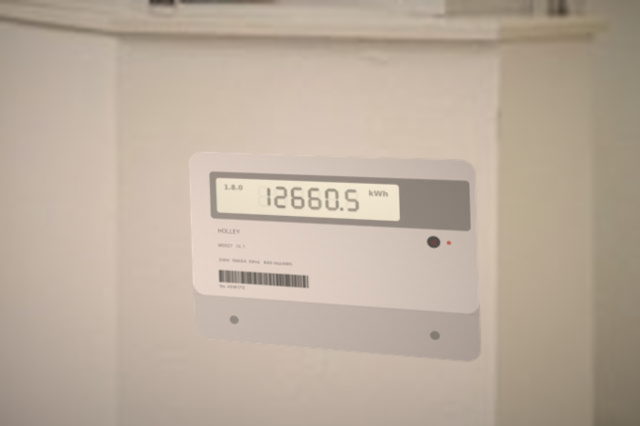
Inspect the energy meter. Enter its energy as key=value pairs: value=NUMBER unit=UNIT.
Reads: value=12660.5 unit=kWh
